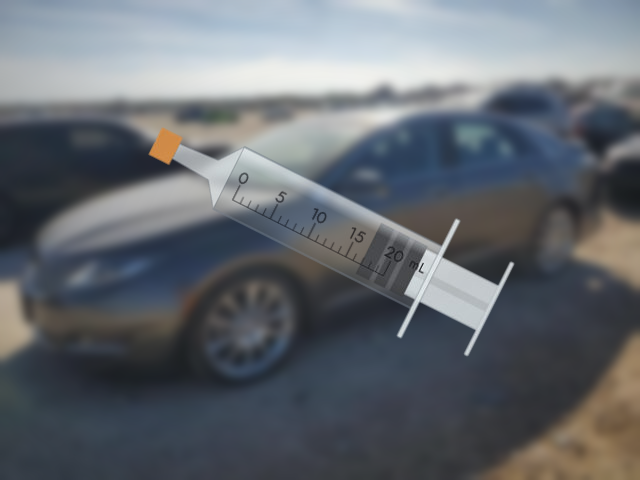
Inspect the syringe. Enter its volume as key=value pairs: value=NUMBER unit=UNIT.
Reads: value=17 unit=mL
